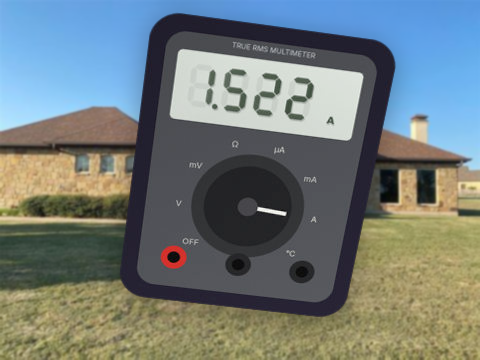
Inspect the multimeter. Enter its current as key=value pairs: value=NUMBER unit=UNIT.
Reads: value=1.522 unit=A
